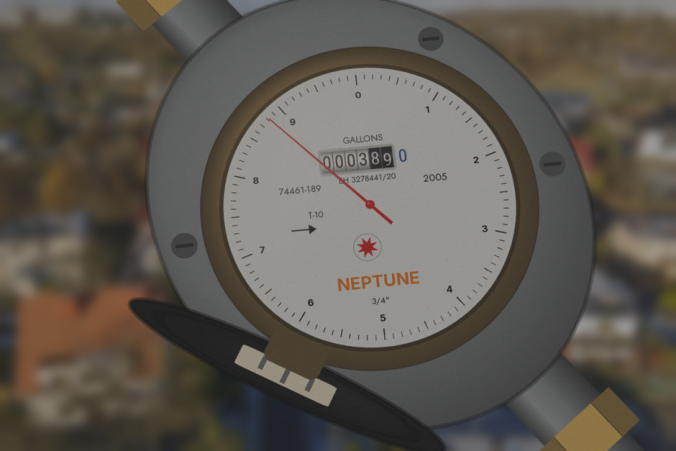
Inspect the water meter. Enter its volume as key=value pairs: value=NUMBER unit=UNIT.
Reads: value=3888.8 unit=gal
